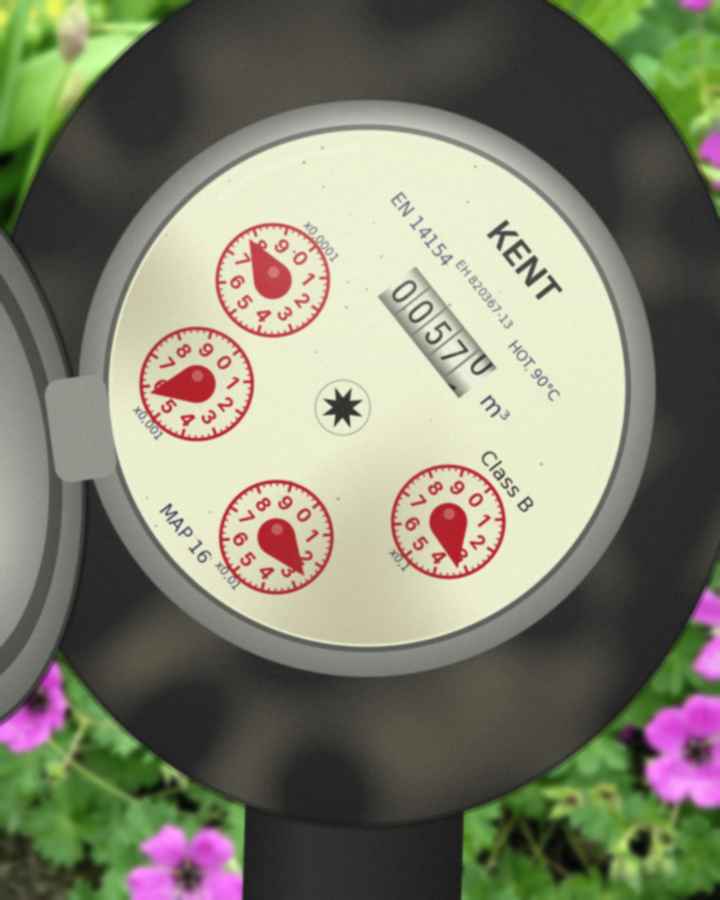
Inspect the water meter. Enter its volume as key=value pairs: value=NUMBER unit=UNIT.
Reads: value=570.3257 unit=m³
